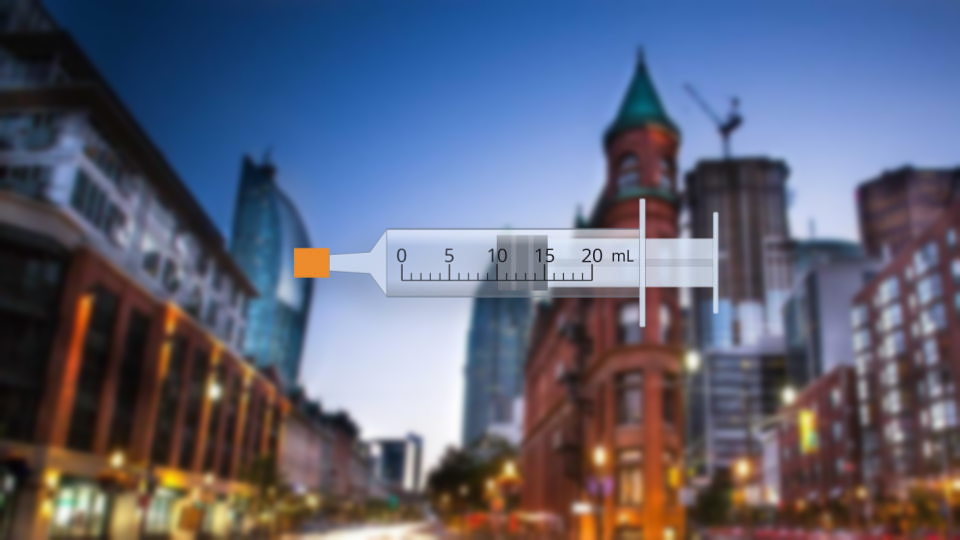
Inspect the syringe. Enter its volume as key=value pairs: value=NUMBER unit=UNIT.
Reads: value=10 unit=mL
